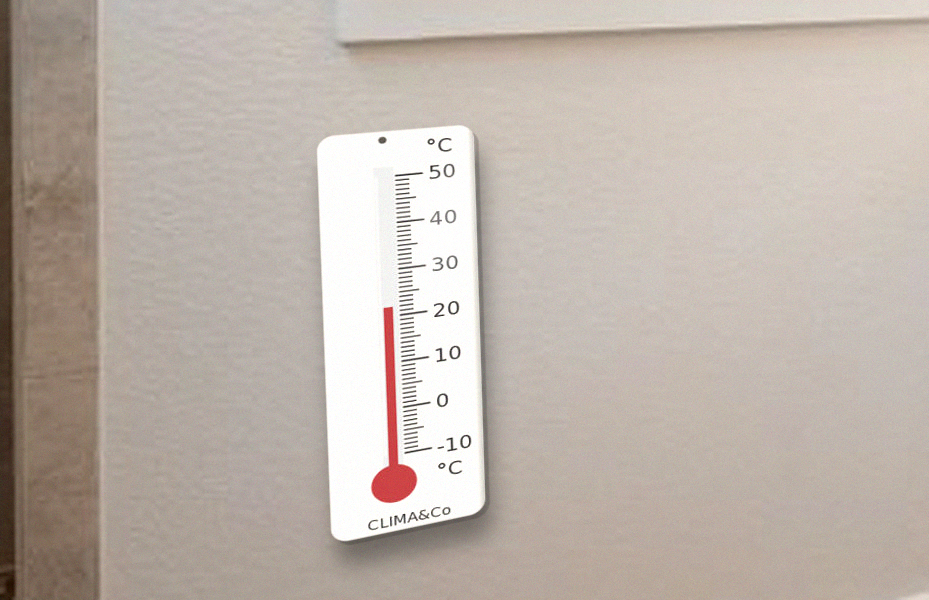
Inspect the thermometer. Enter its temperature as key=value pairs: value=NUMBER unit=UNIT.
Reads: value=22 unit=°C
